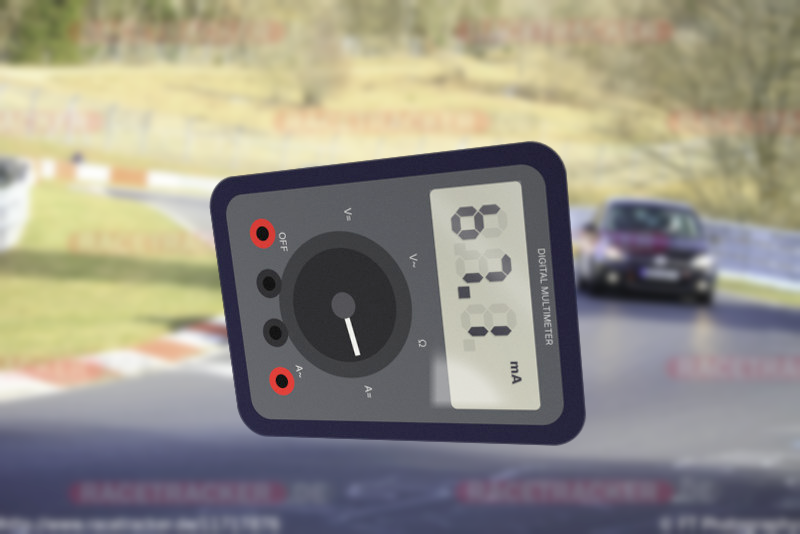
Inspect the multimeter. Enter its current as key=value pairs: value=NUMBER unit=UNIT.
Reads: value=67.1 unit=mA
